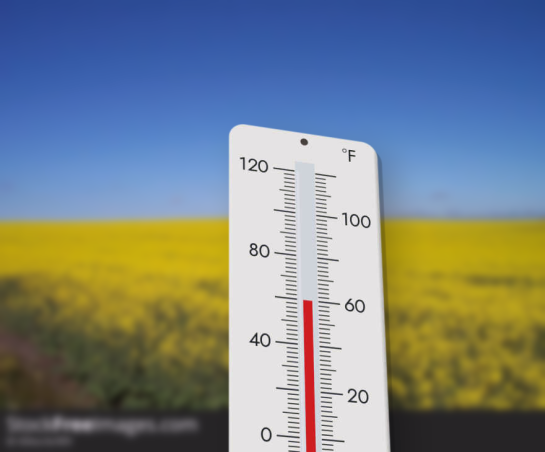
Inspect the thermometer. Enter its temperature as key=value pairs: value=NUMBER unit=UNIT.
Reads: value=60 unit=°F
